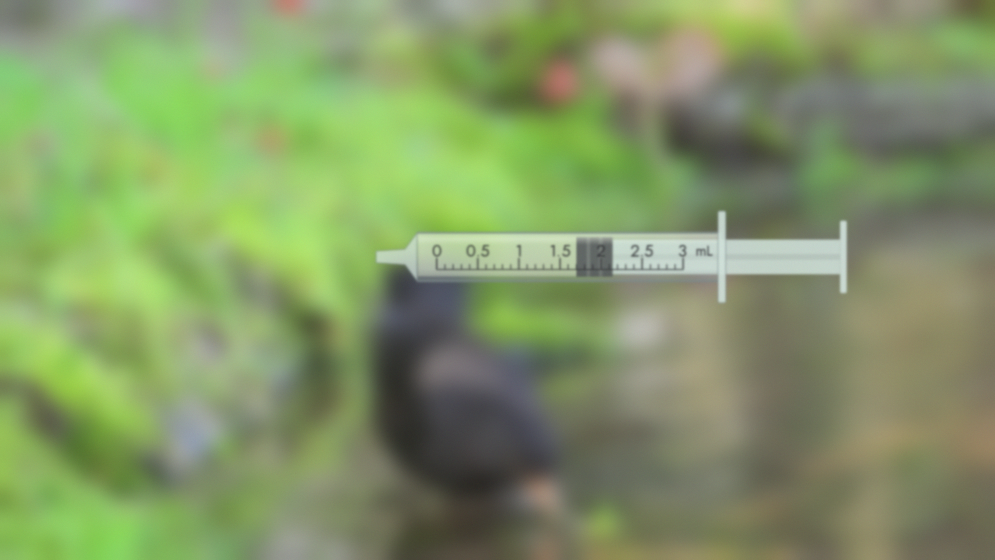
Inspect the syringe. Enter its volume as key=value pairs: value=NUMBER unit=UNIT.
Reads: value=1.7 unit=mL
